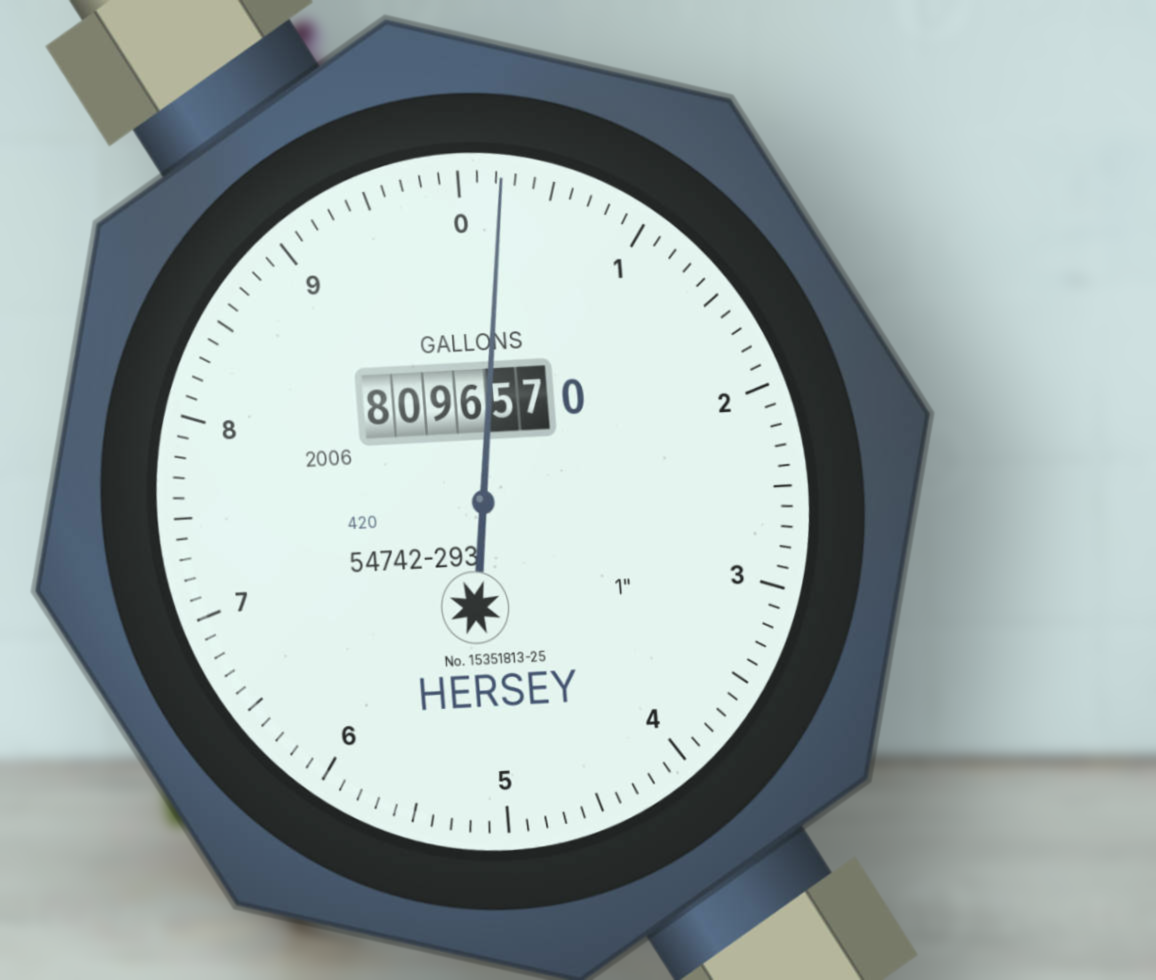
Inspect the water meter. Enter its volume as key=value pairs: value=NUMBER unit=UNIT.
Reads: value=8096570.2 unit=gal
